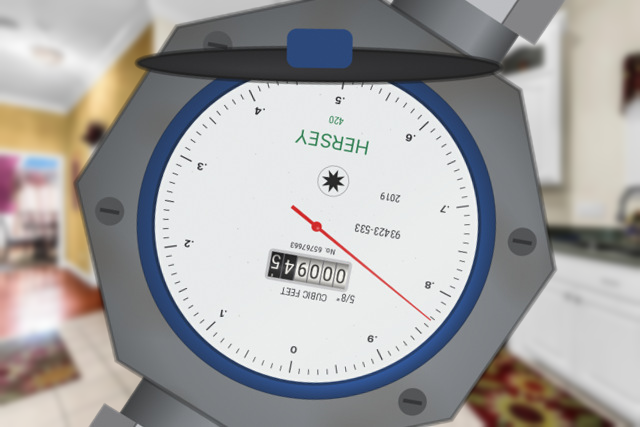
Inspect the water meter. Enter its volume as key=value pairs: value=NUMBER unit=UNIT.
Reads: value=944.83 unit=ft³
